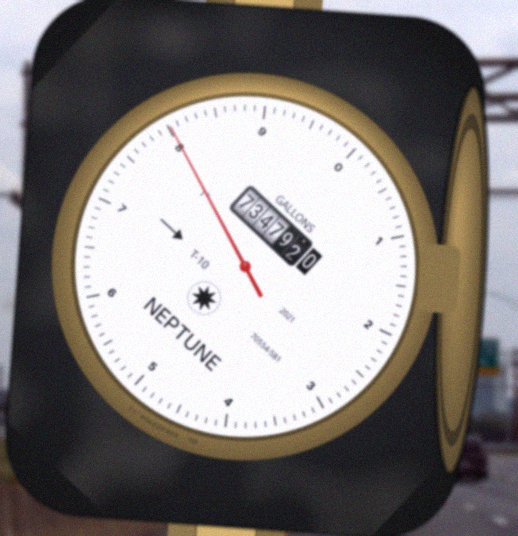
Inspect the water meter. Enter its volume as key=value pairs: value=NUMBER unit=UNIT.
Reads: value=7347918.0 unit=gal
